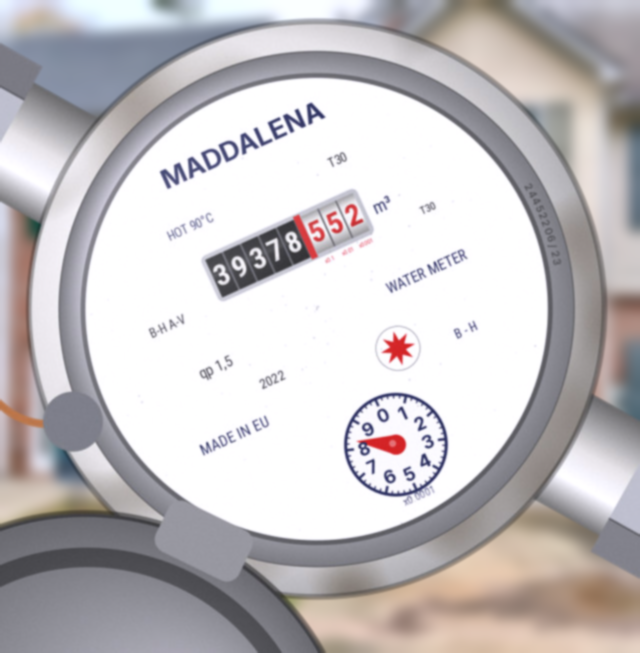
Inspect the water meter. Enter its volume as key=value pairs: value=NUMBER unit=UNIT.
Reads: value=39378.5528 unit=m³
